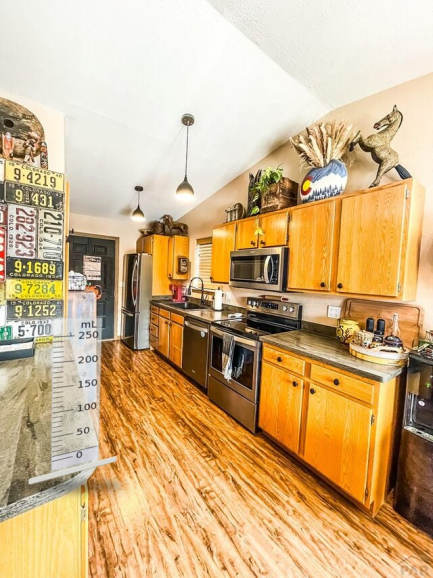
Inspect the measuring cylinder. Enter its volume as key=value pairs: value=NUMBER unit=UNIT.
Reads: value=10 unit=mL
